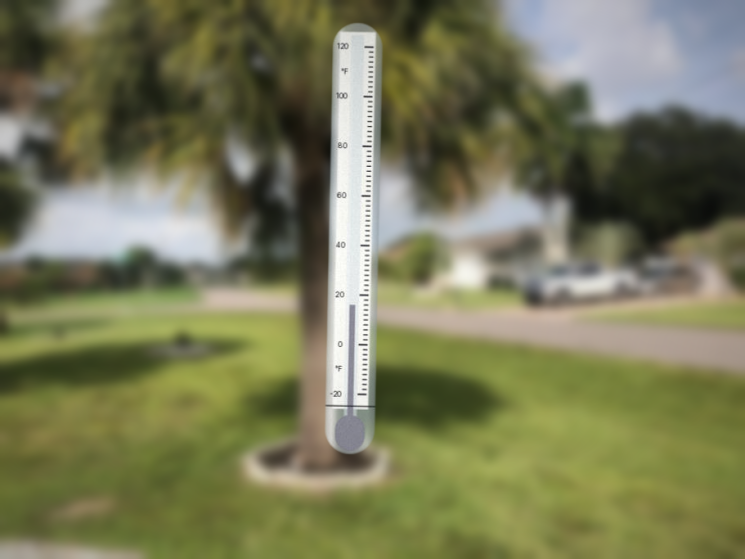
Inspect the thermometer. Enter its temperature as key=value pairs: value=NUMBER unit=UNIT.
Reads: value=16 unit=°F
